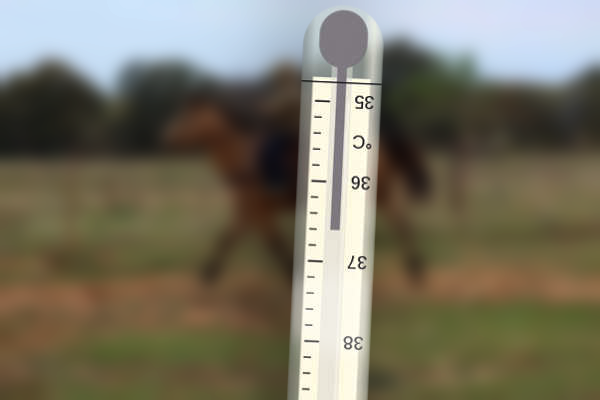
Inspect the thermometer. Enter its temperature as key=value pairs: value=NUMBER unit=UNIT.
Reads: value=36.6 unit=°C
